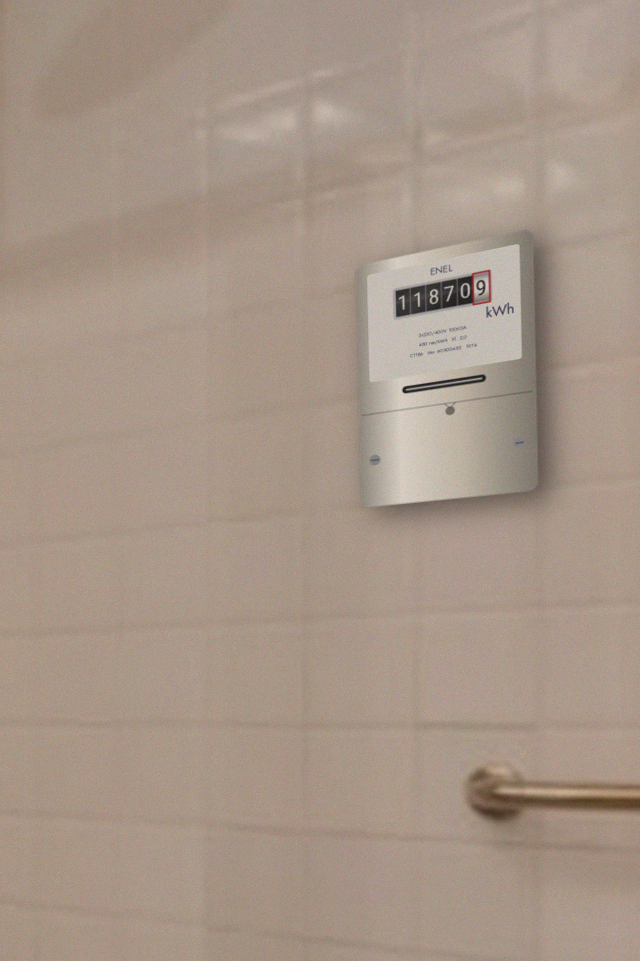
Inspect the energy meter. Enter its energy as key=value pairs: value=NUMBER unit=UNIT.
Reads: value=11870.9 unit=kWh
